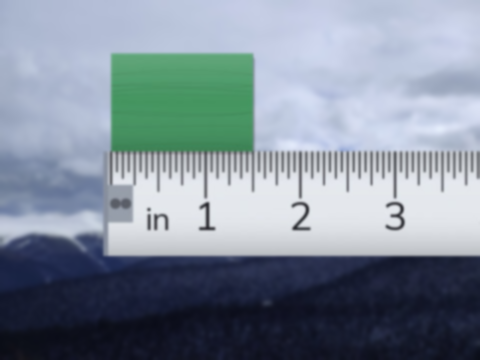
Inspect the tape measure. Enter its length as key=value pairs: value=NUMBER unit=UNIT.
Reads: value=1.5 unit=in
